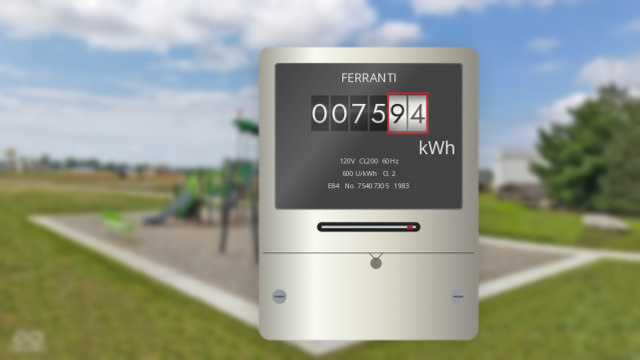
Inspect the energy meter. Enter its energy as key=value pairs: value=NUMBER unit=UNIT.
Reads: value=75.94 unit=kWh
